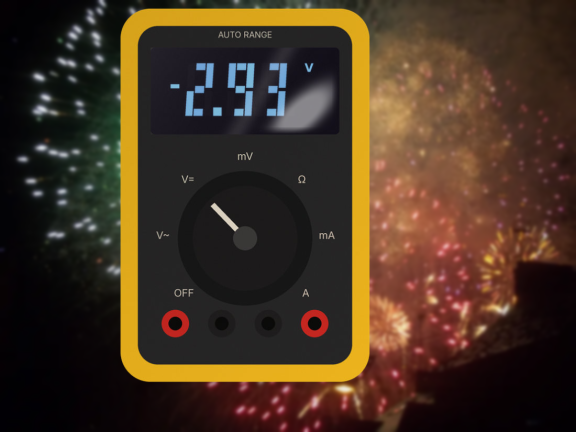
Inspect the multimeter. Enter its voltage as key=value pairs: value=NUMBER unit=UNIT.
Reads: value=-2.93 unit=V
